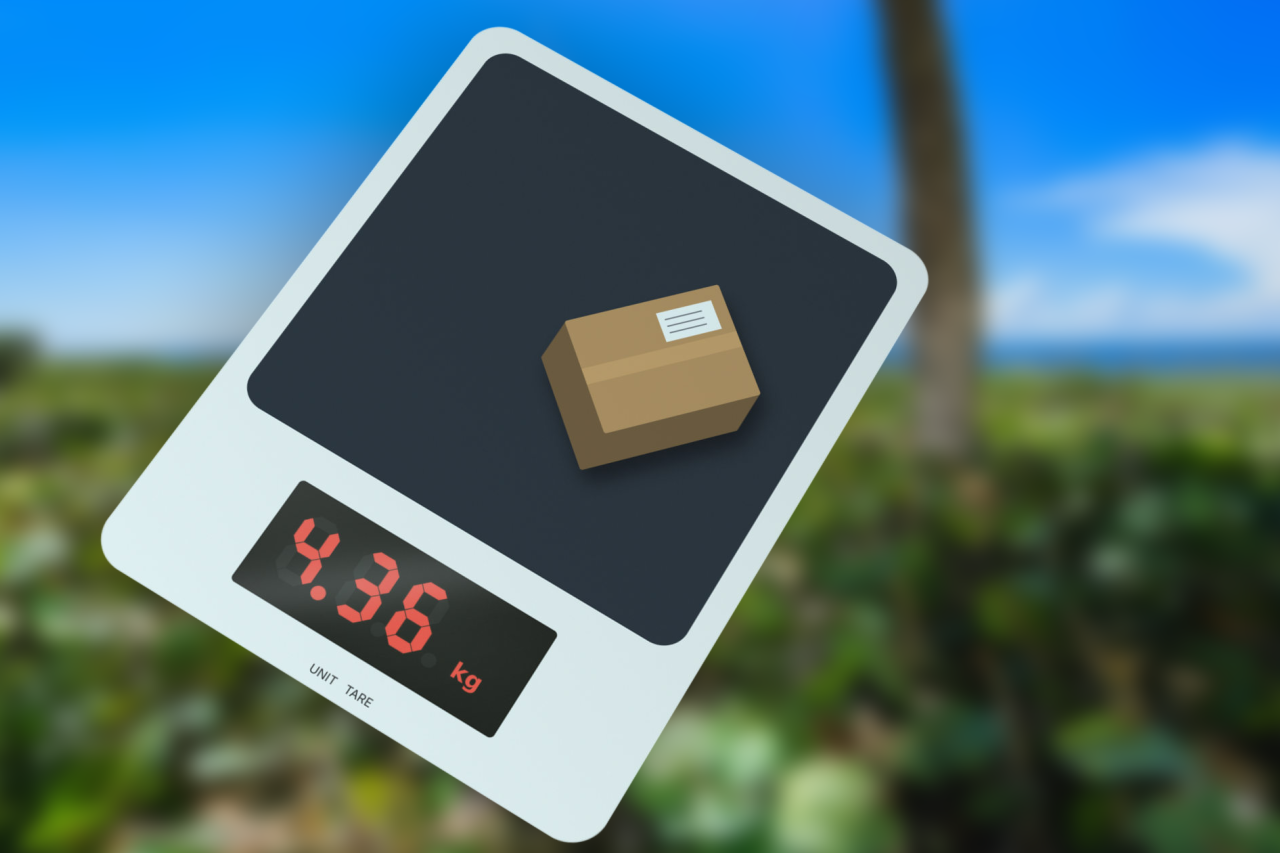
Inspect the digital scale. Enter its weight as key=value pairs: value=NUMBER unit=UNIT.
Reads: value=4.36 unit=kg
